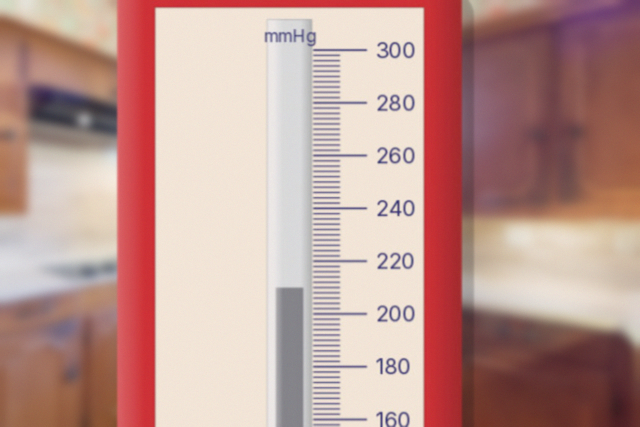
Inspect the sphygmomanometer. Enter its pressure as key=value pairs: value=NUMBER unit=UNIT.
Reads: value=210 unit=mmHg
